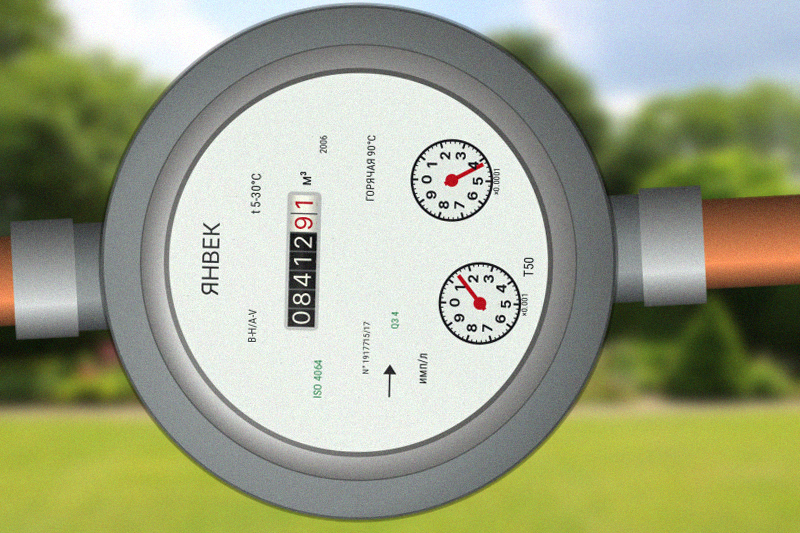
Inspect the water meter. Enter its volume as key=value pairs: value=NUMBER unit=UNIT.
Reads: value=8412.9114 unit=m³
